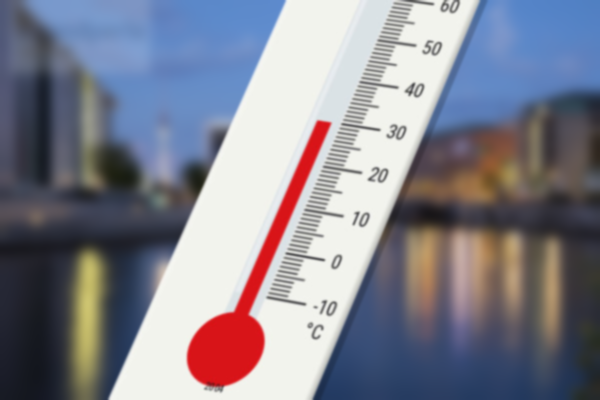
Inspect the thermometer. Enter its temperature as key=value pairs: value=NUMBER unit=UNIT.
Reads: value=30 unit=°C
